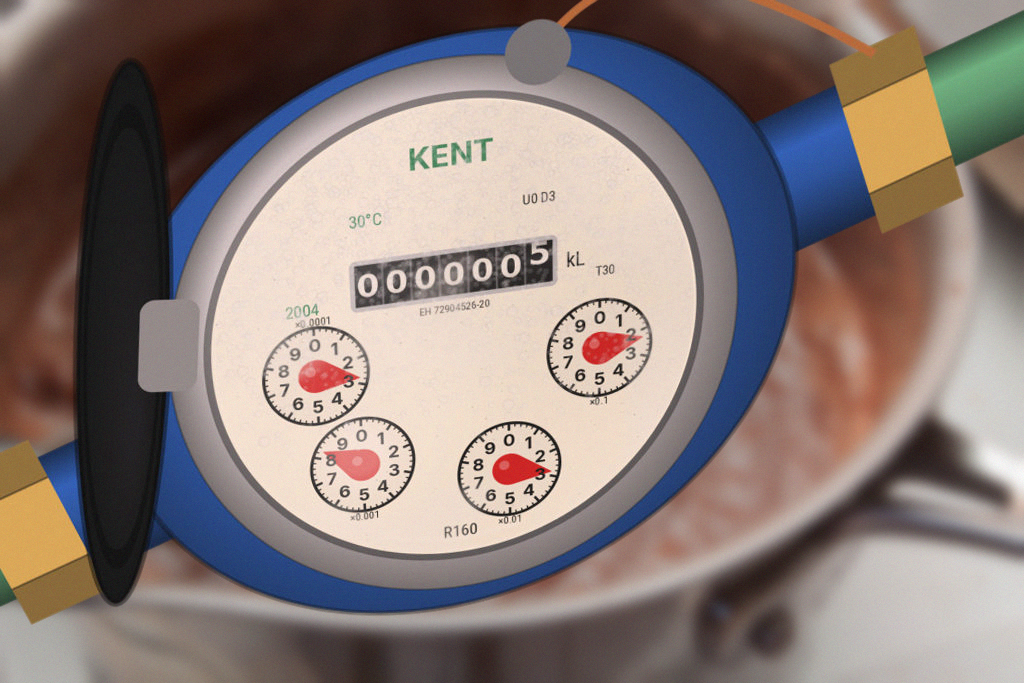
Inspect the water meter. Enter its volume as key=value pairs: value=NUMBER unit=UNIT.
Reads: value=5.2282 unit=kL
